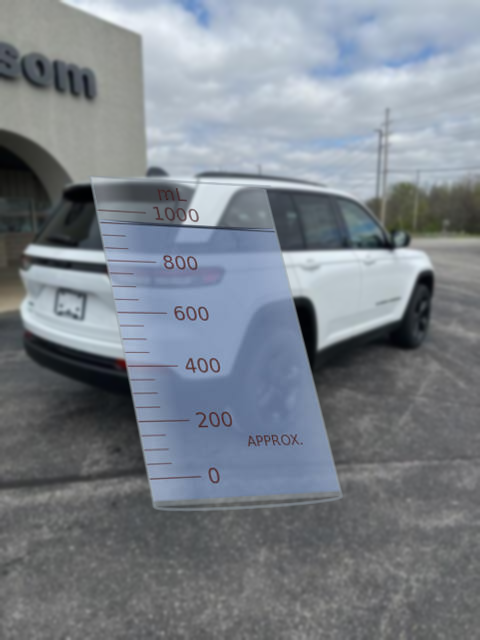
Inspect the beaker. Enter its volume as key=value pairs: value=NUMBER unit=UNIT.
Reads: value=950 unit=mL
